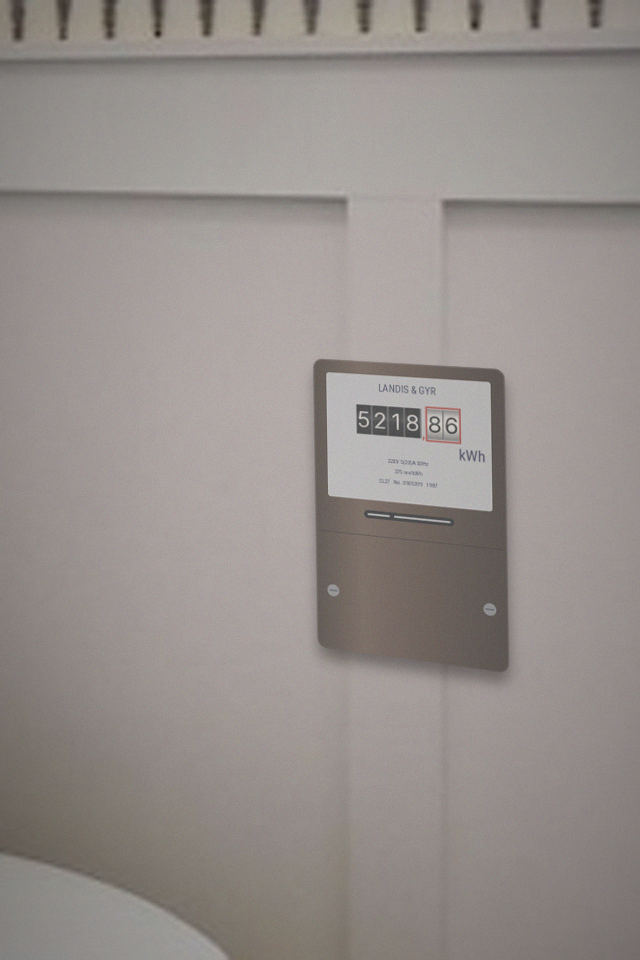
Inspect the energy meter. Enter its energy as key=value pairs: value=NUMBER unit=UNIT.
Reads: value=5218.86 unit=kWh
